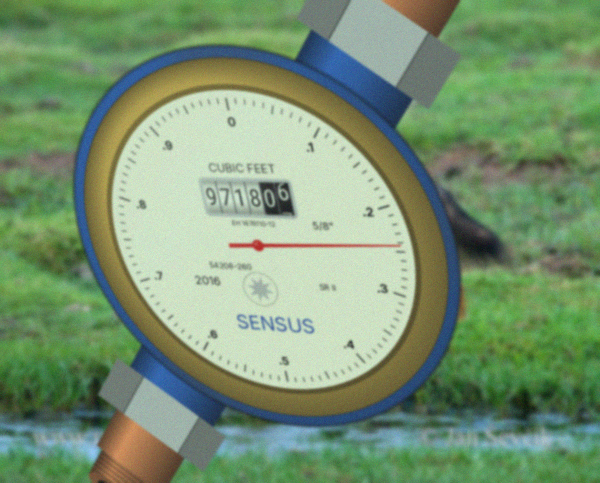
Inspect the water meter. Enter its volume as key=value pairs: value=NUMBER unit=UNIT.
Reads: value=971806.24 unit=ft³
